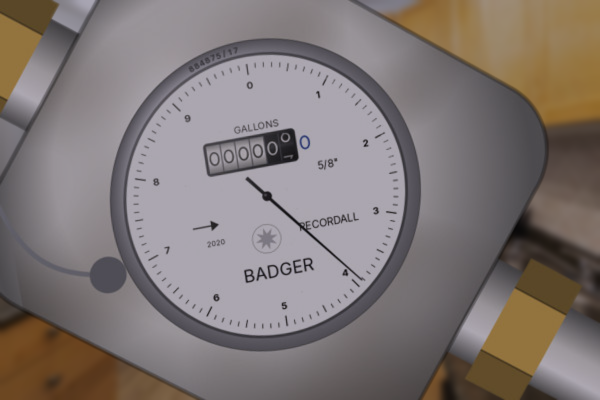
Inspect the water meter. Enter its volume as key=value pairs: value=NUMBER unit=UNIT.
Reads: value=63.9 unit=gal
